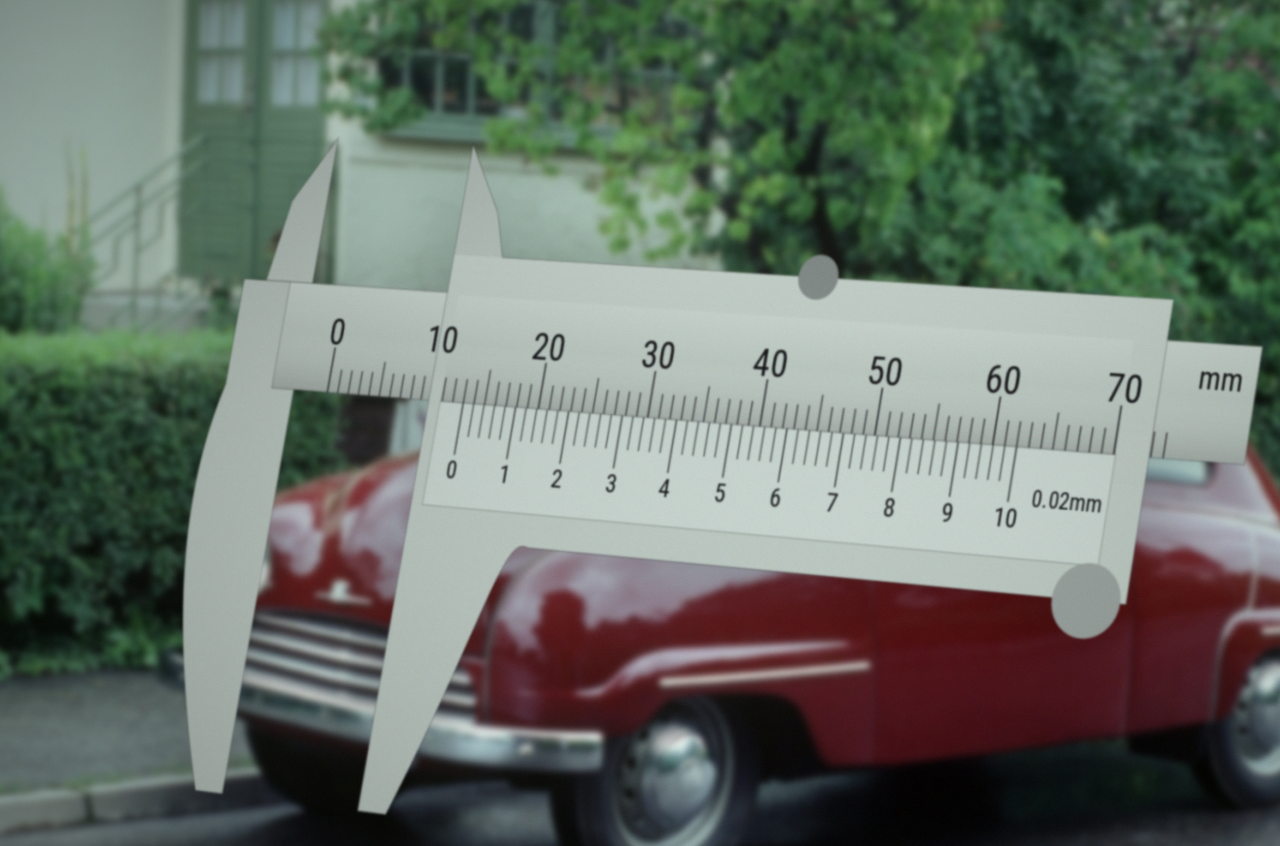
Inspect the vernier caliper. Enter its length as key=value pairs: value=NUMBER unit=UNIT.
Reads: value=13.0 unit=mm
